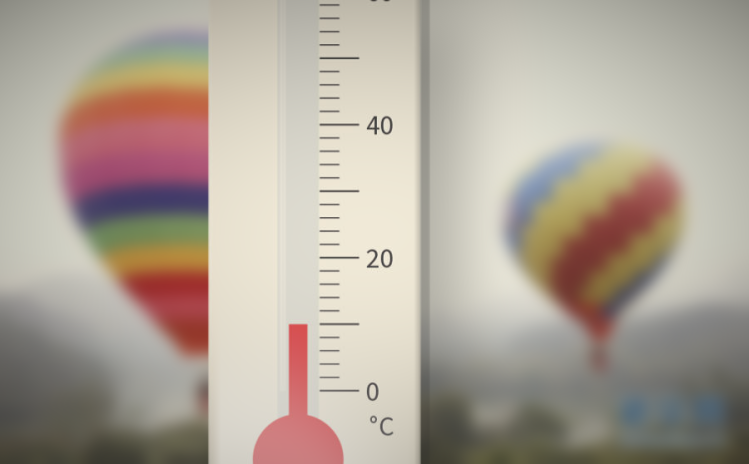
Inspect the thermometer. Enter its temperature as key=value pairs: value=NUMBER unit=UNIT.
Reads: value=10 unit=°C
